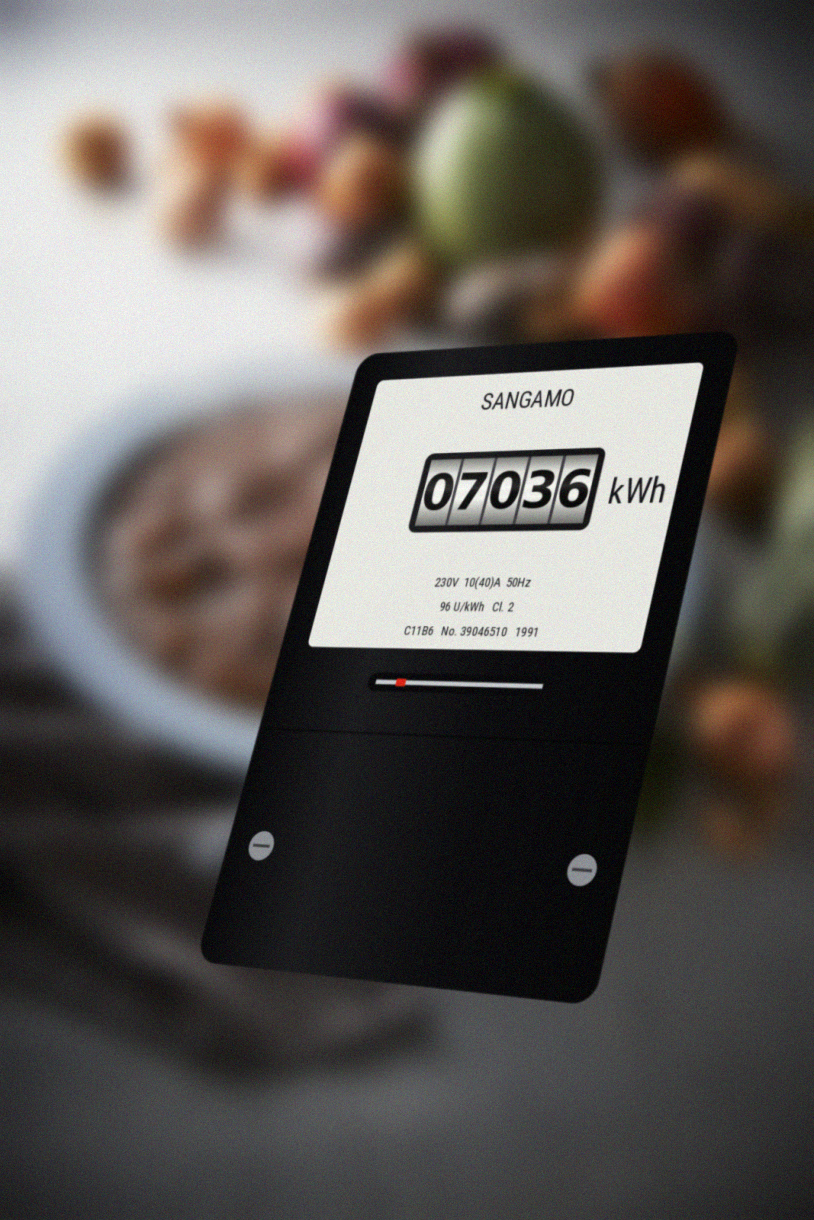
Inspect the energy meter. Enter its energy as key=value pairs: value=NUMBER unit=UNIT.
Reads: value=7036 unit=kWh
